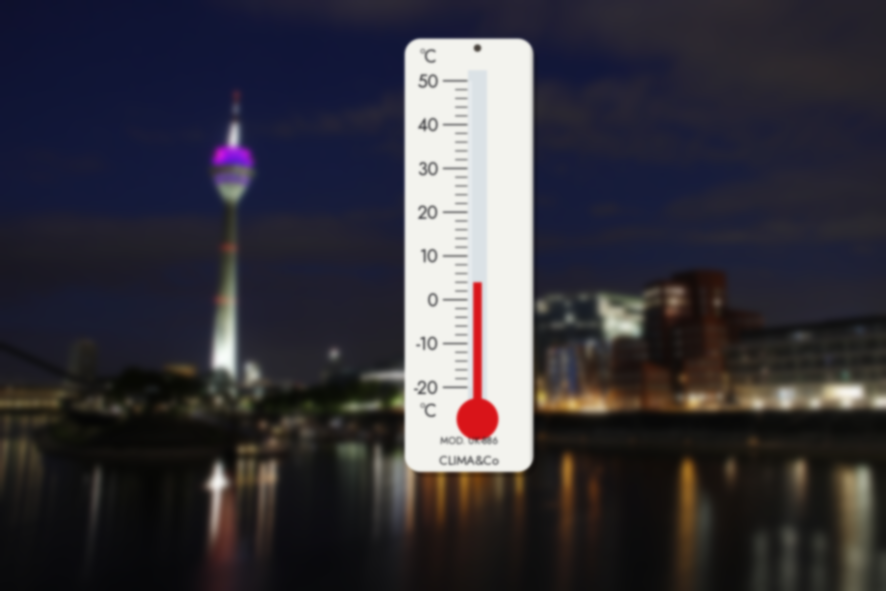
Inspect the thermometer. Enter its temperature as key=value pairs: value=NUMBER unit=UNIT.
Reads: value=4 unit=°C
